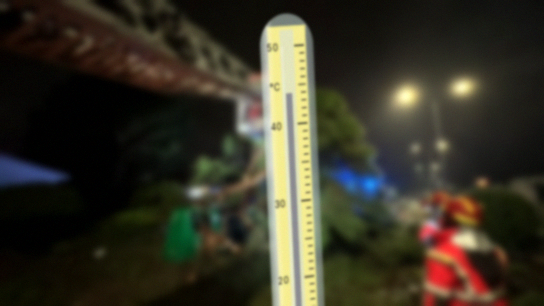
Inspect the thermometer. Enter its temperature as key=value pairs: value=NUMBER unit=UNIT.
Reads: value=44 unit=°C
